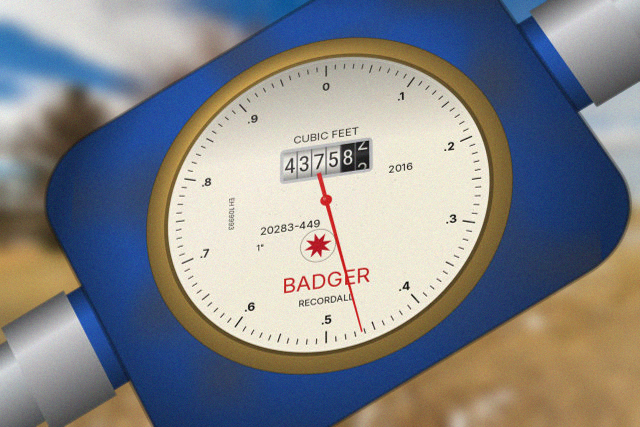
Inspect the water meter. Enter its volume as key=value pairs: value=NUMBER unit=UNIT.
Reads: value=437582.46 unit=ft³
